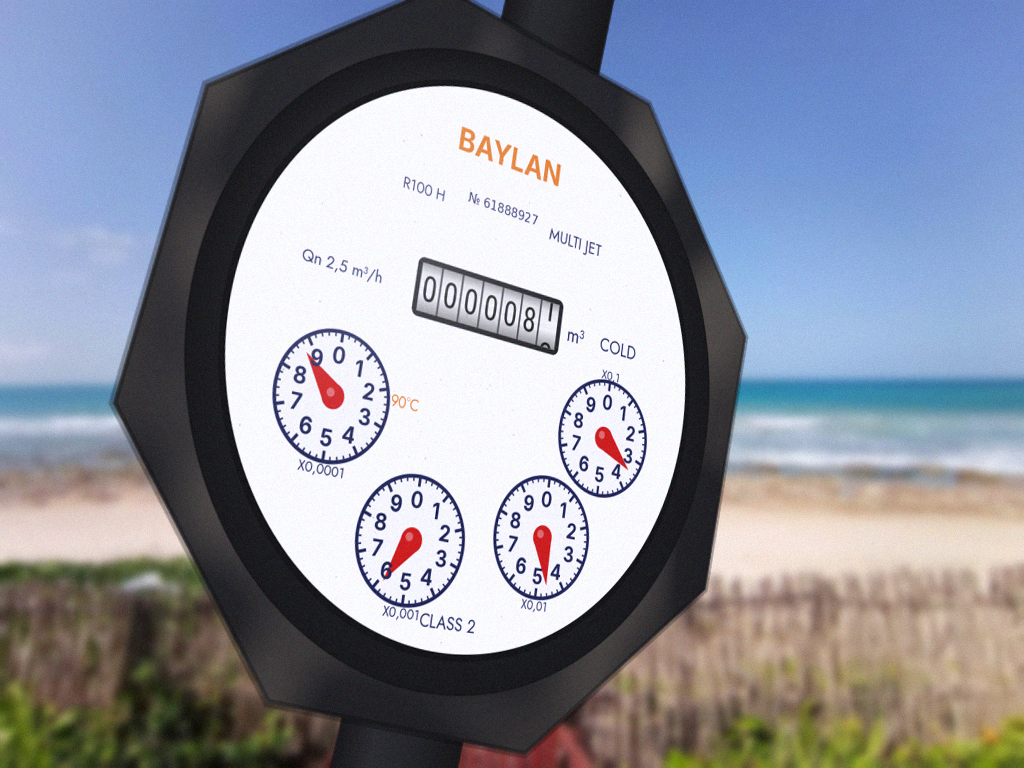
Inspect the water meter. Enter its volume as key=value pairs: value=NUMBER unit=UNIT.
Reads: value=81.3458 unit=m³
